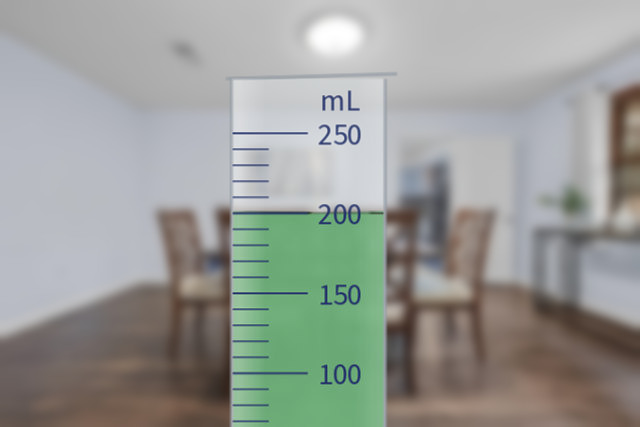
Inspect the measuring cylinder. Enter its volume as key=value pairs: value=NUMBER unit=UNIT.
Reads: value=200 unit=mL
